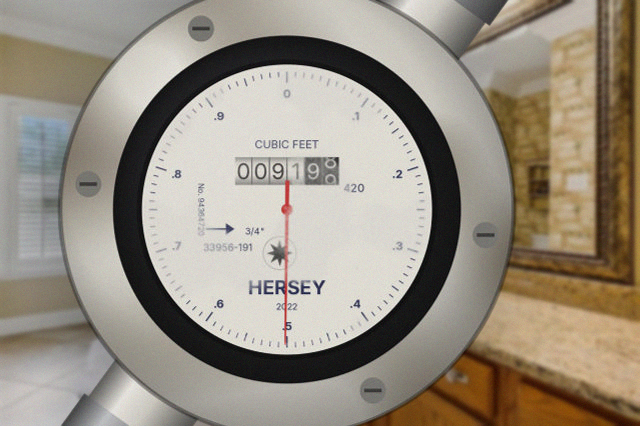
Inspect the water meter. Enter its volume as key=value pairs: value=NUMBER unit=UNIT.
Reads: value=9198.50 unit=ft³
